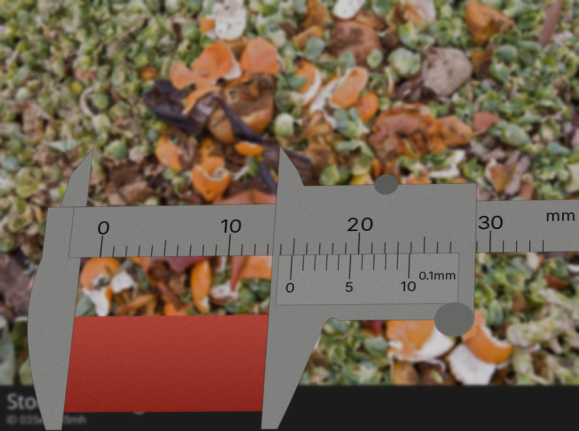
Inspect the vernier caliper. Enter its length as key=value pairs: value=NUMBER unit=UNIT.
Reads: value=14.9 unit=mm
